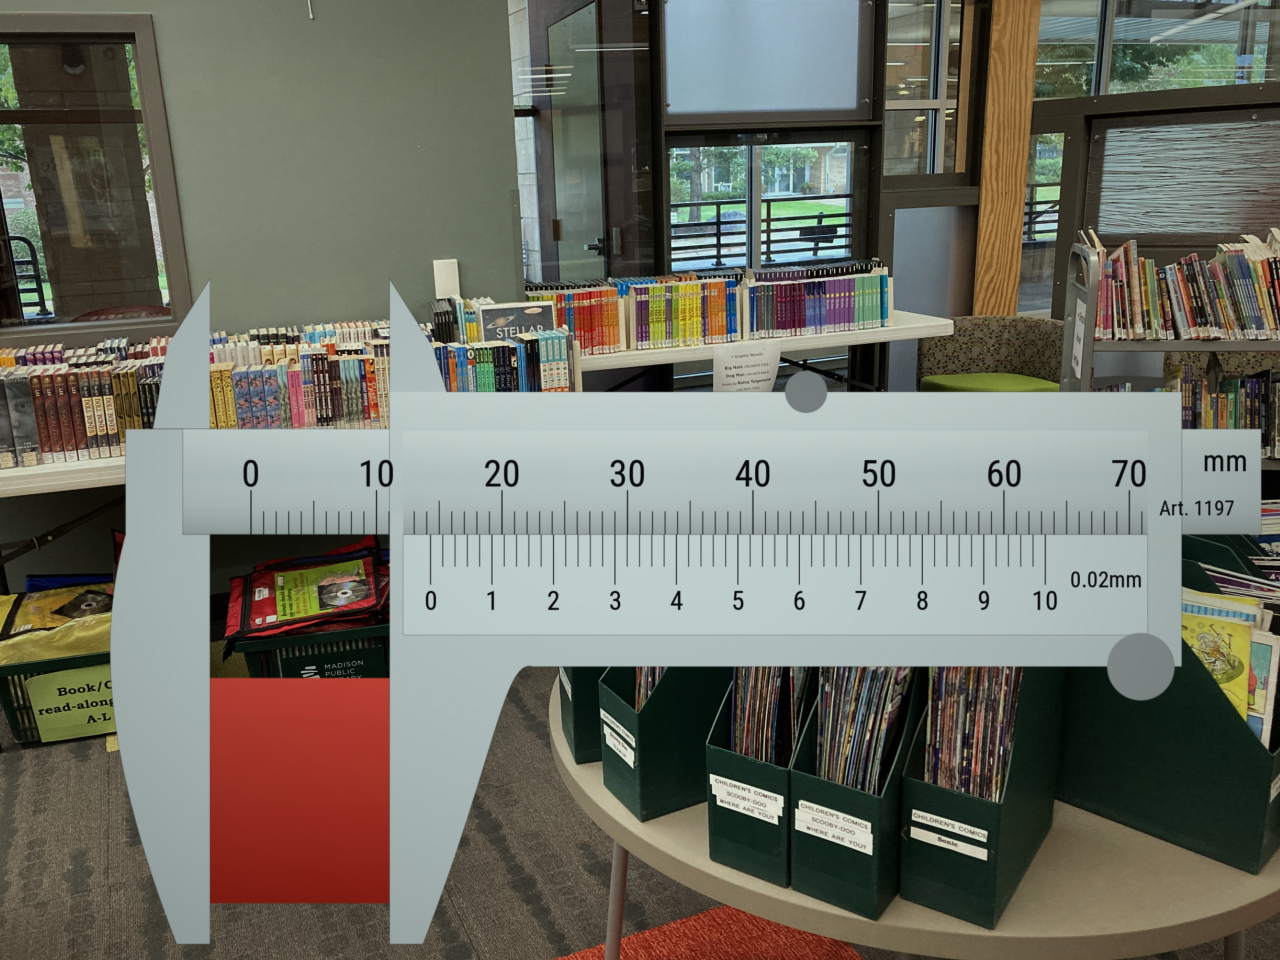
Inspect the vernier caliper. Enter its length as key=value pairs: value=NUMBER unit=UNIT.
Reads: value=14.3 unit=mm
